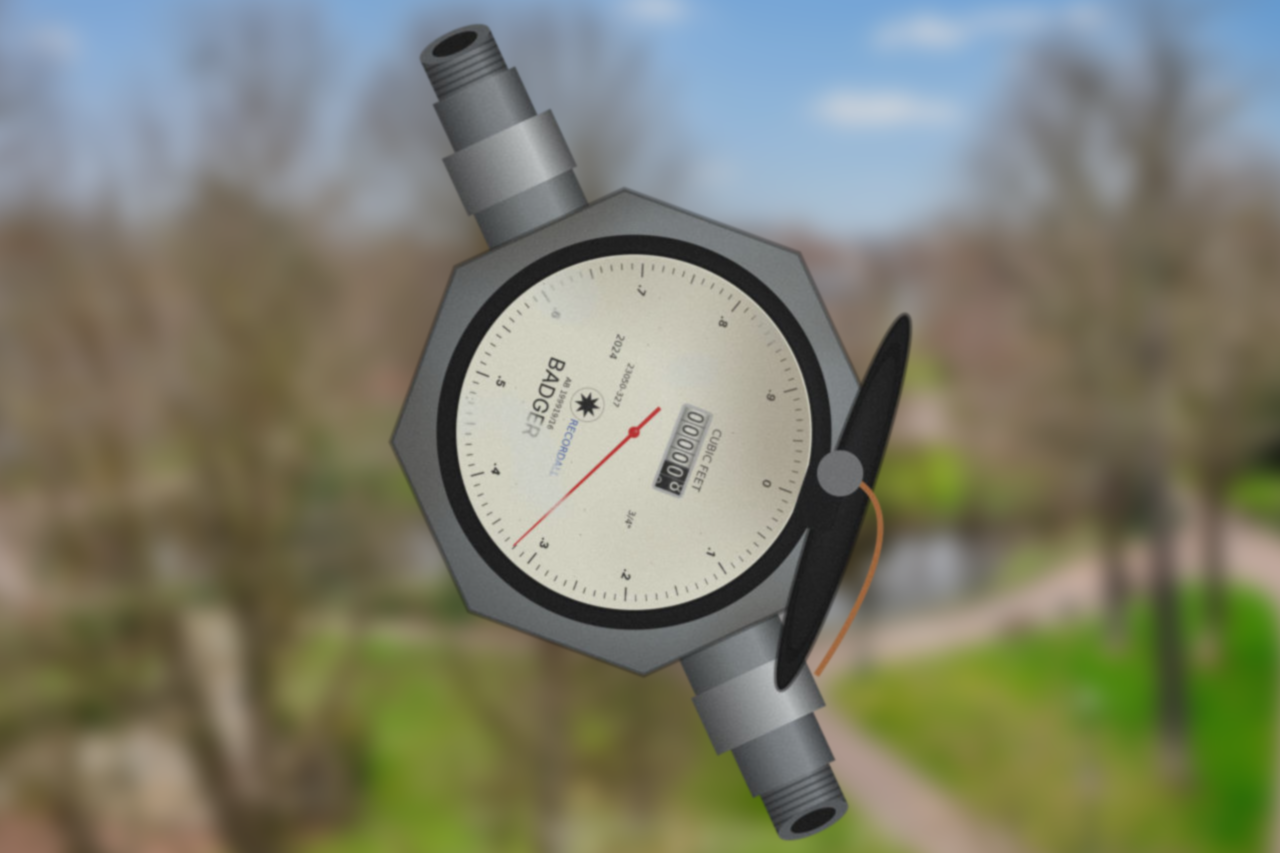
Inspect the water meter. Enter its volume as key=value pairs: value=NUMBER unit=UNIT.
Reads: value=8.32 unit=ft³
